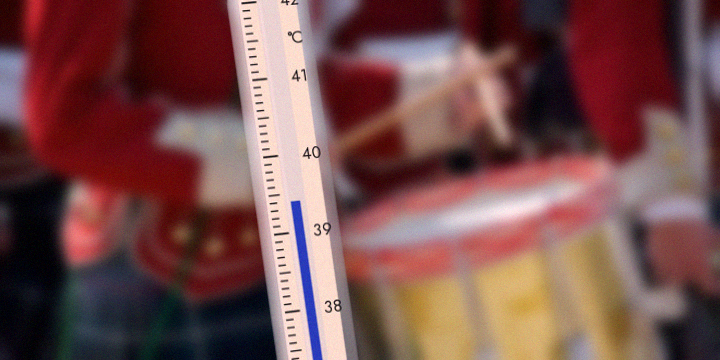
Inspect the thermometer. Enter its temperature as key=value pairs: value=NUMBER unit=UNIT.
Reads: value=39.4 unit=°C
